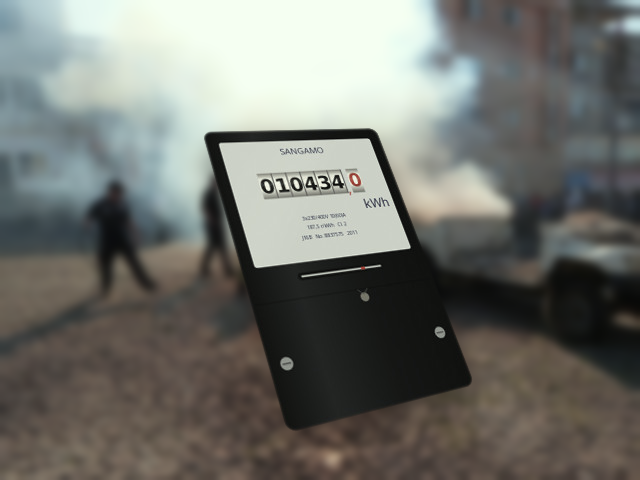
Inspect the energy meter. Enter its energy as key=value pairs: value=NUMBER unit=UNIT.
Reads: value=10434.0 unit=kWh
